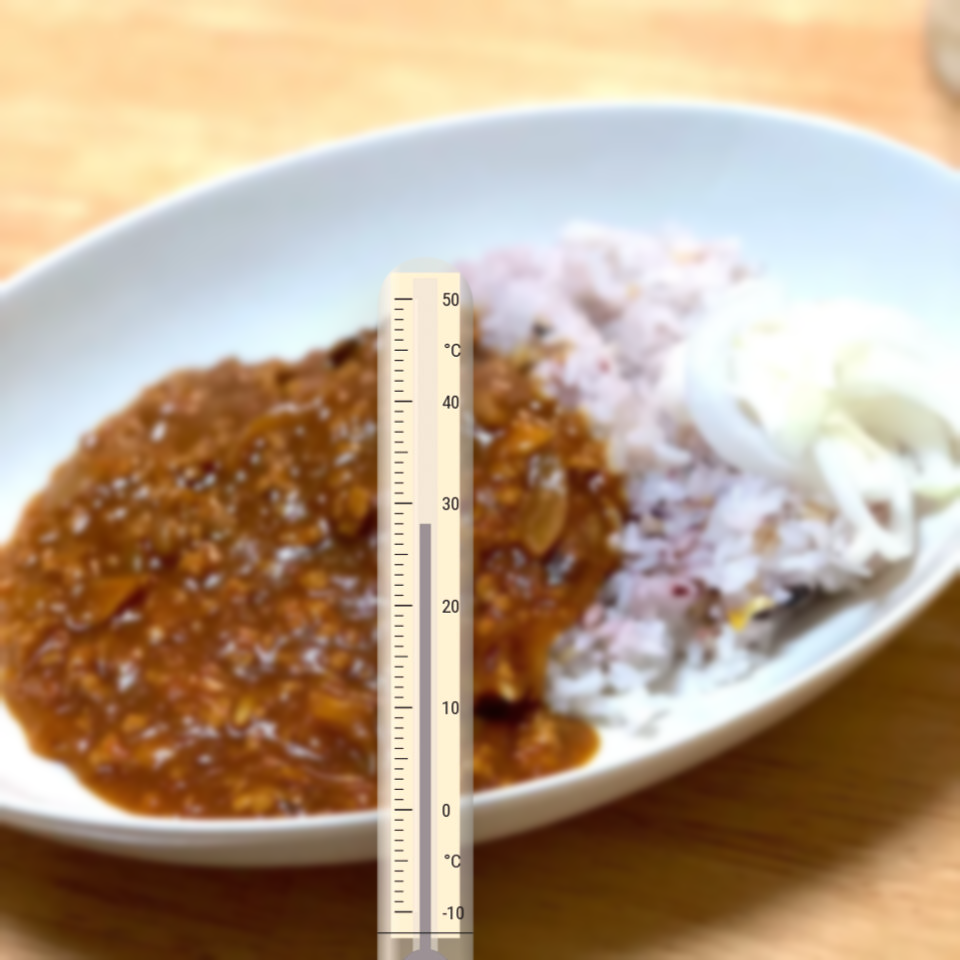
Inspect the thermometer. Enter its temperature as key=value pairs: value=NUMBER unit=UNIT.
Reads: value=28 unit=°C
